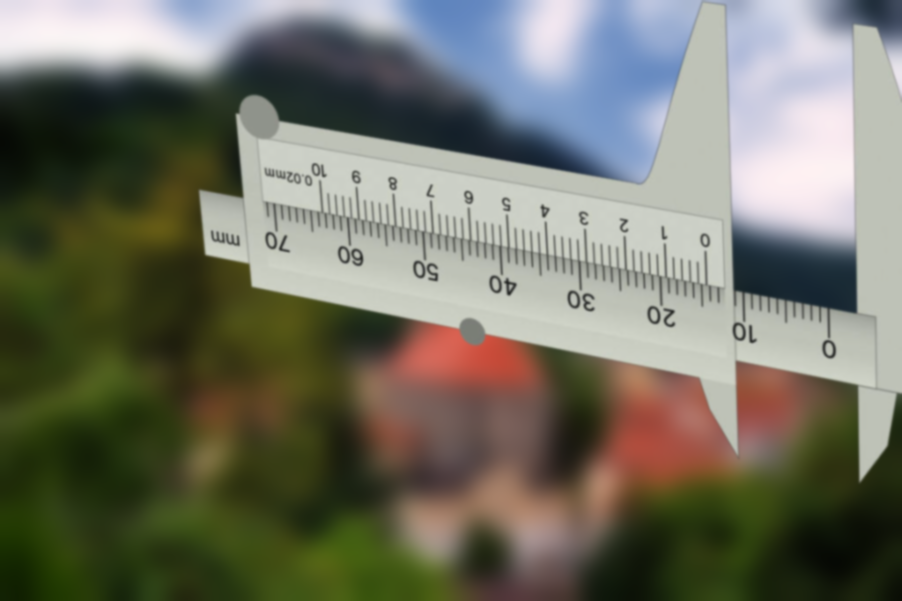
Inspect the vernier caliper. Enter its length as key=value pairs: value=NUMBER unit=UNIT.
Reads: value=14.4 unit=mm
